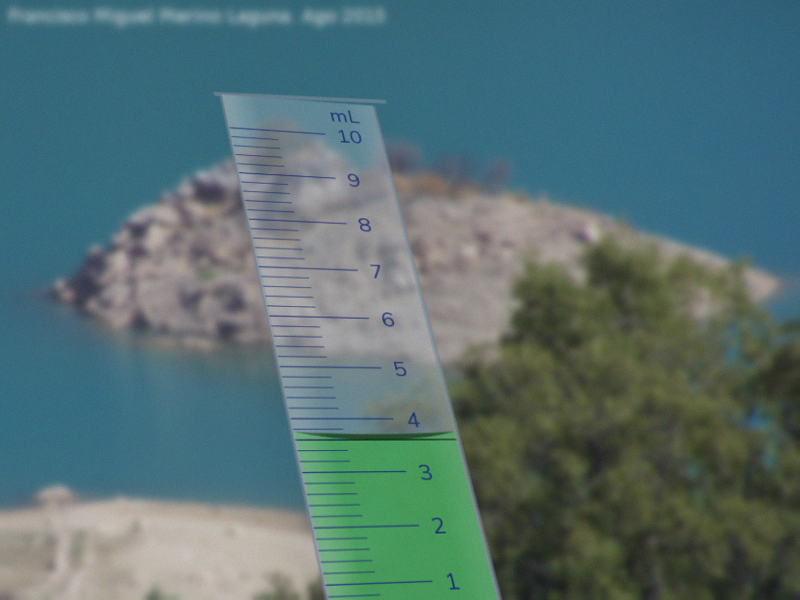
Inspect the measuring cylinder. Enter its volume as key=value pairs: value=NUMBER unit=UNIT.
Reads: value=3.6 unit=mL
